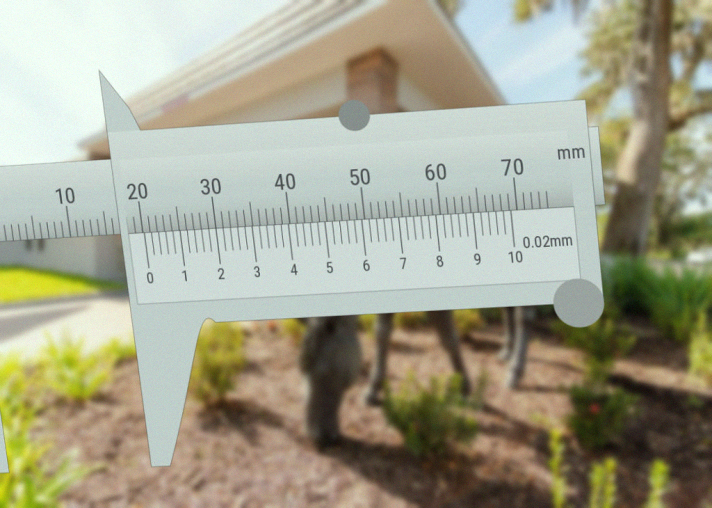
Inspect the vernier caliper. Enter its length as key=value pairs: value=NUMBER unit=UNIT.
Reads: value=20.2 unit=mm
